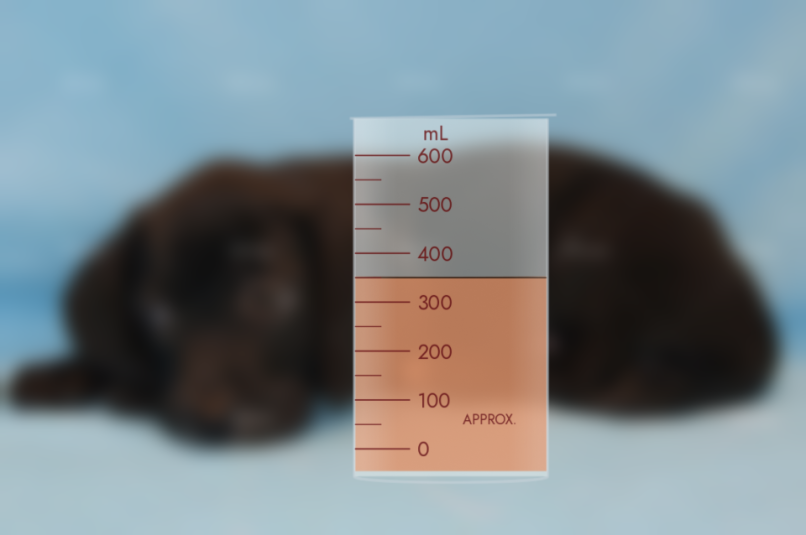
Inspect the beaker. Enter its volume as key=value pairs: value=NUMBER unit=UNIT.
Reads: value=350 unit=mL
